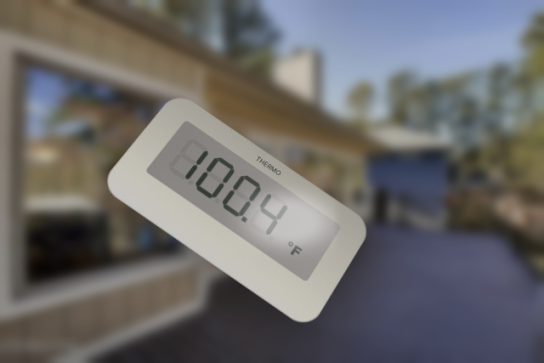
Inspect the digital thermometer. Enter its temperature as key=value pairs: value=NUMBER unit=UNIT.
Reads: value=100.4 unit=°F
